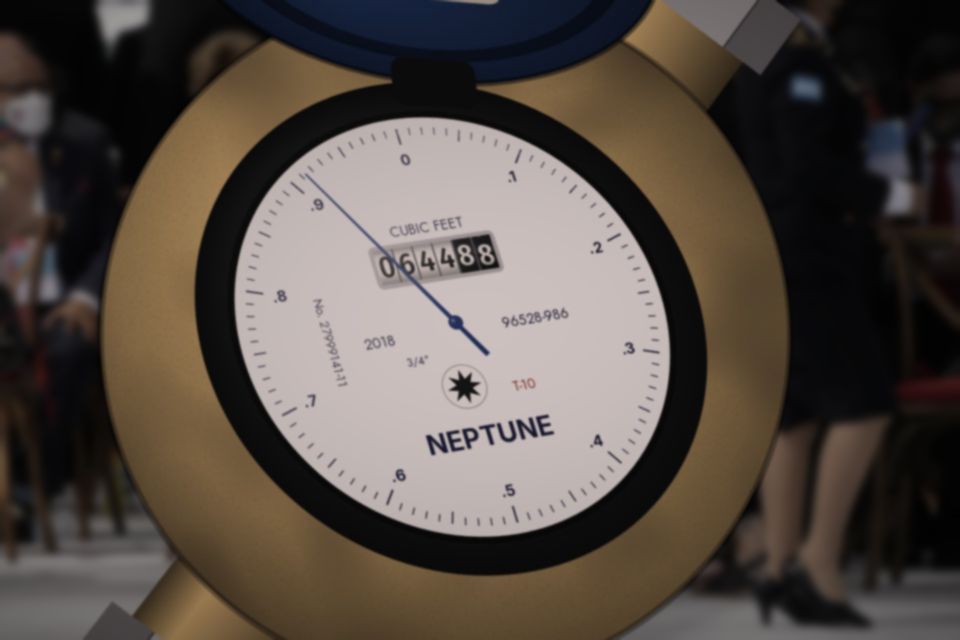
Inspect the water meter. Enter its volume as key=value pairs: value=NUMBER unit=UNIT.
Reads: value=64487.91 unit=ft³
